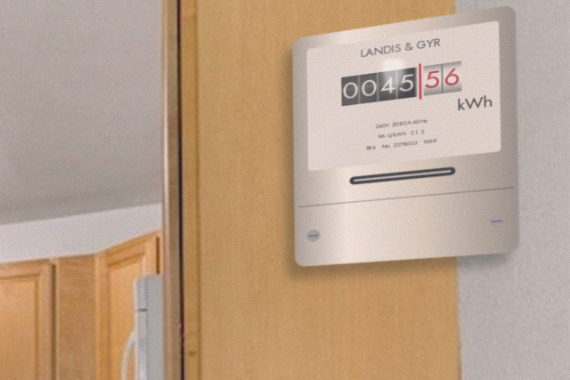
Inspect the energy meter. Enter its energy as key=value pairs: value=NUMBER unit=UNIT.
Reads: value=45.56 unit=kWh
